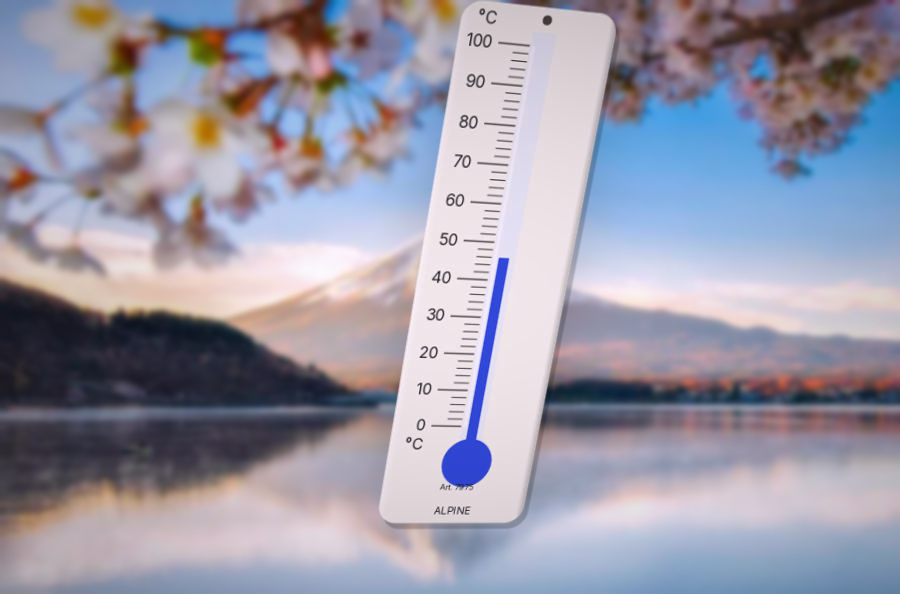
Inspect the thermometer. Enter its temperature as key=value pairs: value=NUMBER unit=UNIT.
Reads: value=46 unit=°C
